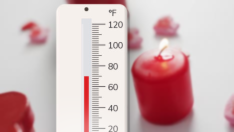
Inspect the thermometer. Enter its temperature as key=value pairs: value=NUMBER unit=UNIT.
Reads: value=70 unit=°F
